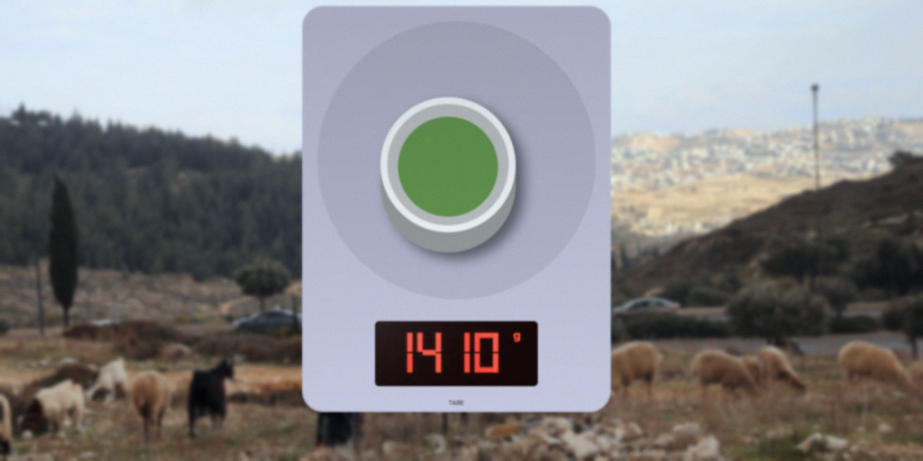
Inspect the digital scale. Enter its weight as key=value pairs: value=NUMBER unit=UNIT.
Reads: value=1410 unit=g
